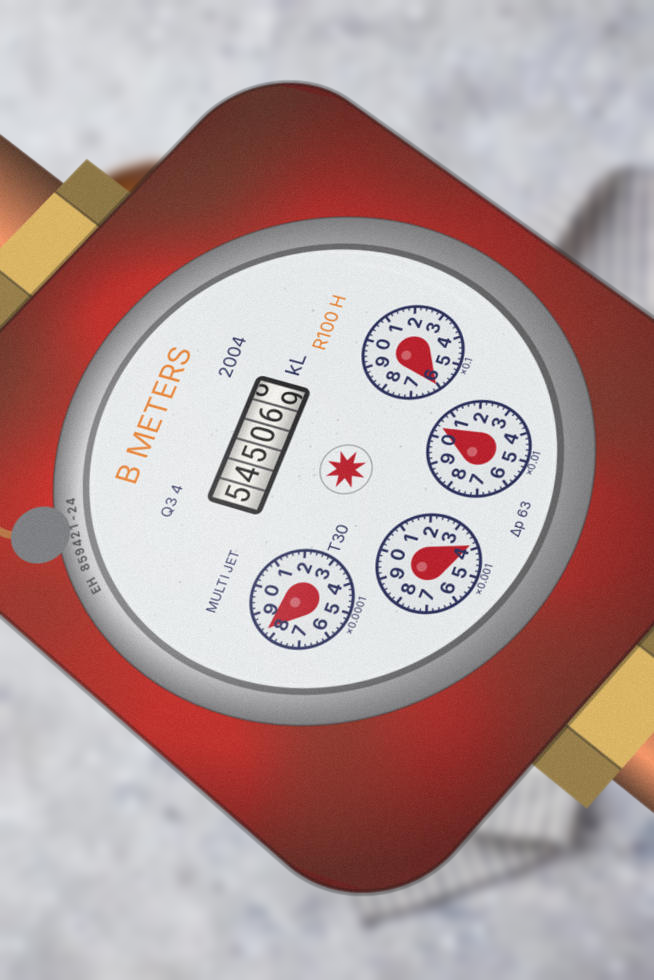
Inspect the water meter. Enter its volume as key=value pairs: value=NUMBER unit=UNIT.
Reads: value=545068.6038 unit=kL
